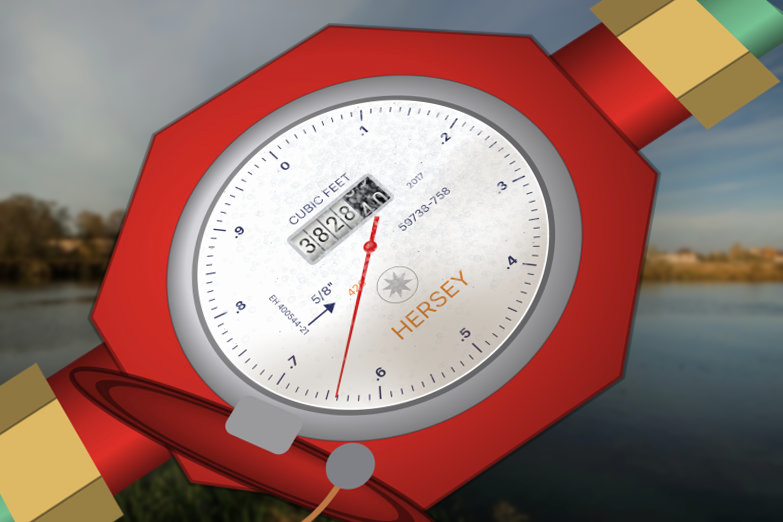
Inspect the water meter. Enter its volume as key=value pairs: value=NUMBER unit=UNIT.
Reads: value=382839.64 unit=ft³
